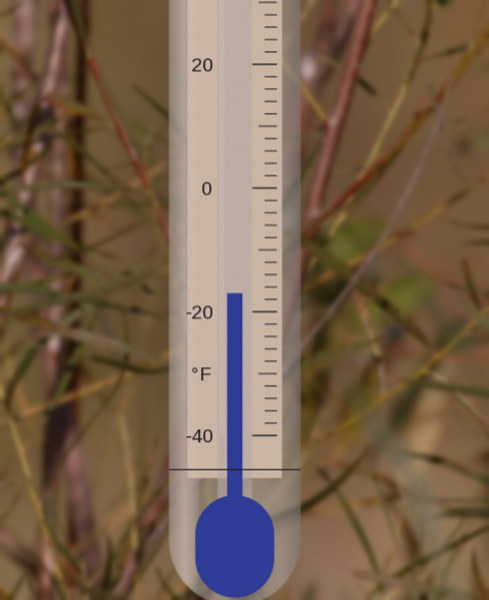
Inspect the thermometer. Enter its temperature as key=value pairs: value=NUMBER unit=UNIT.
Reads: value=-17 unit=°F
